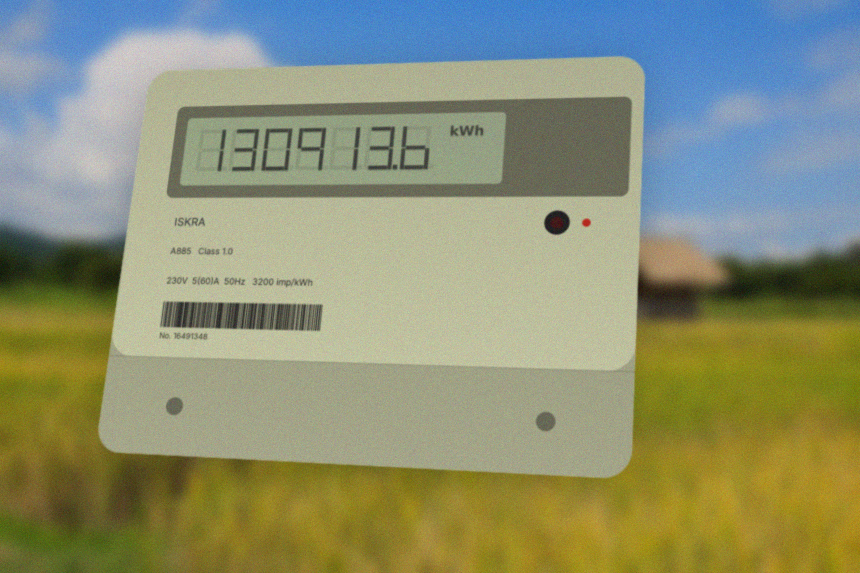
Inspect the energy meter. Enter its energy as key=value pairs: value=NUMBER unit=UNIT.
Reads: value=130913.6 unit=kWh
